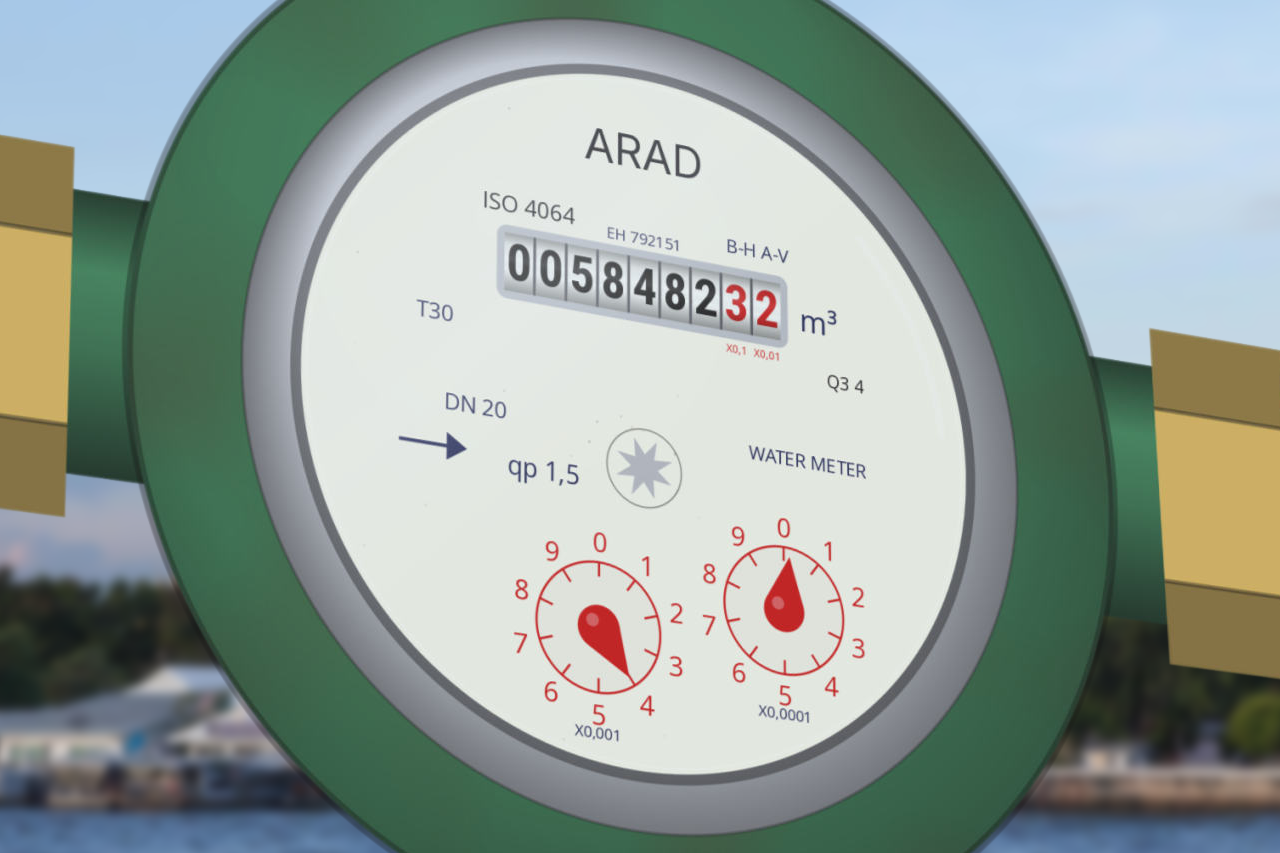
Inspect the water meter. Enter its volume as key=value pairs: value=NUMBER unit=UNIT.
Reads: value=58482.3240 unit=m³
